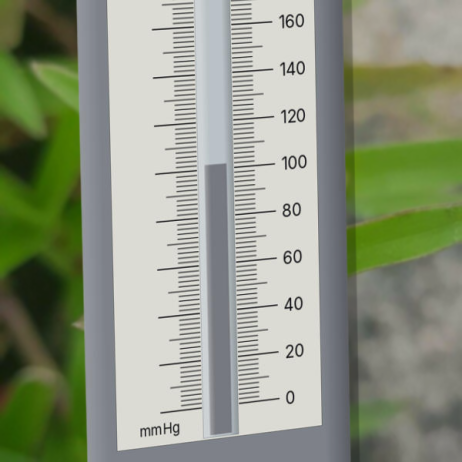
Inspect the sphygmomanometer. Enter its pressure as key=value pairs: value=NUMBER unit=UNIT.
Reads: value=102 unit=mmHg
